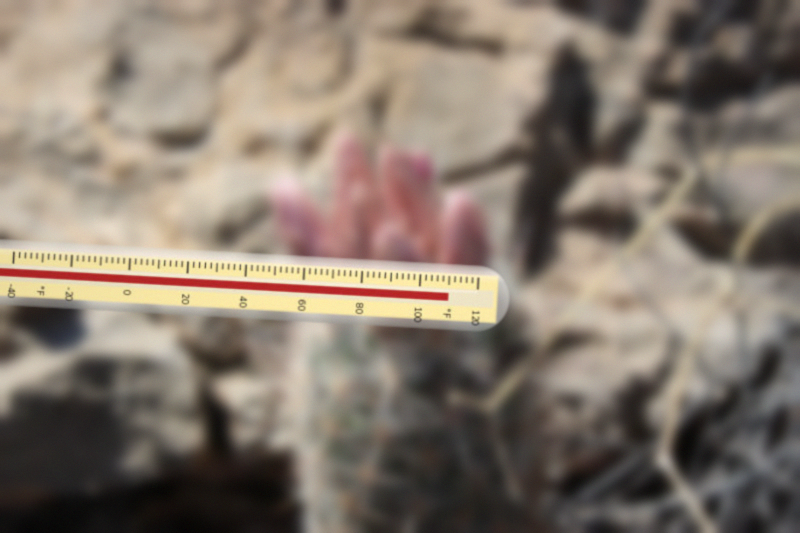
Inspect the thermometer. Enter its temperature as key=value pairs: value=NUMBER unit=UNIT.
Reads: value=110 unit=°F
